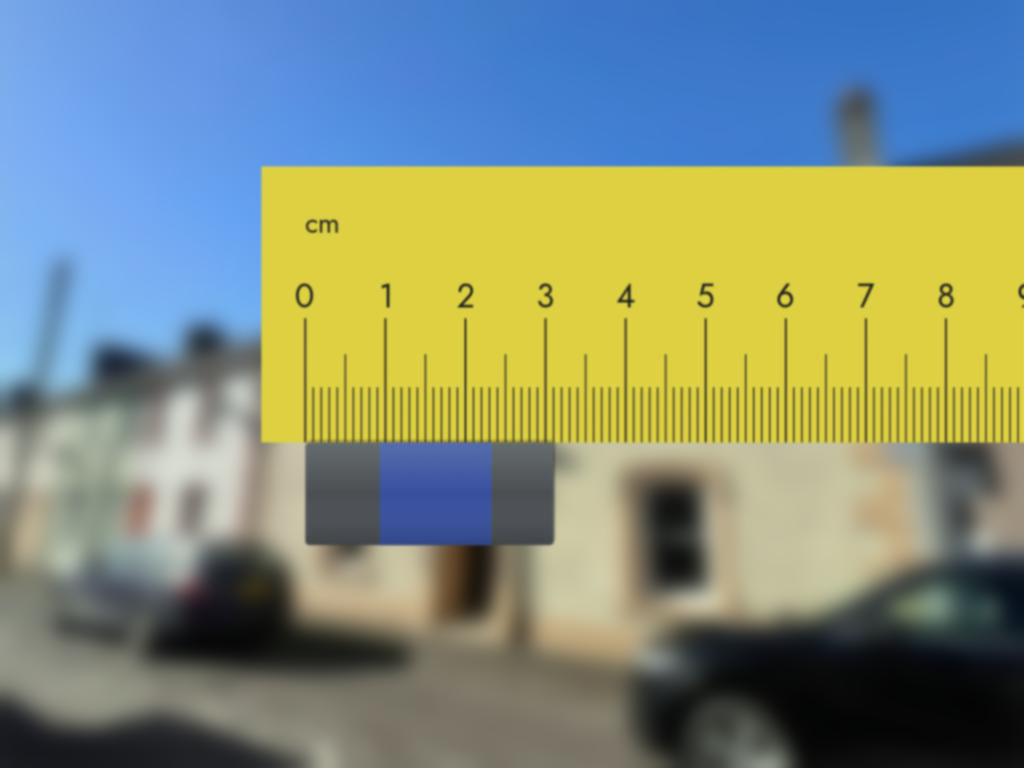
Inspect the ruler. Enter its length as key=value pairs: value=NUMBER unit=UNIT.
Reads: value=3.1 unit=cm
